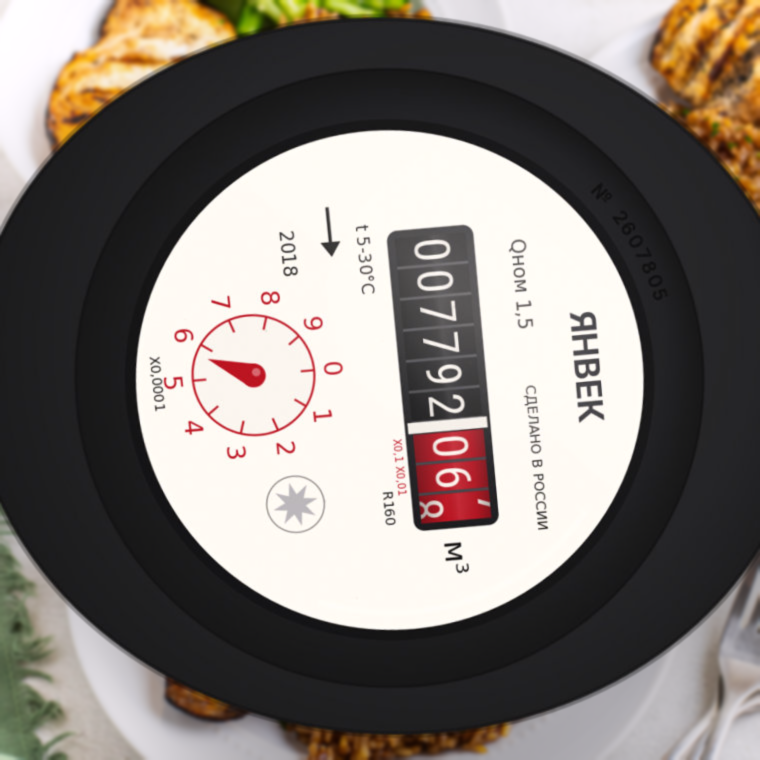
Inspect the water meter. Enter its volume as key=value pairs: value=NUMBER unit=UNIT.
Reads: value=7792.0675 unit=m³
